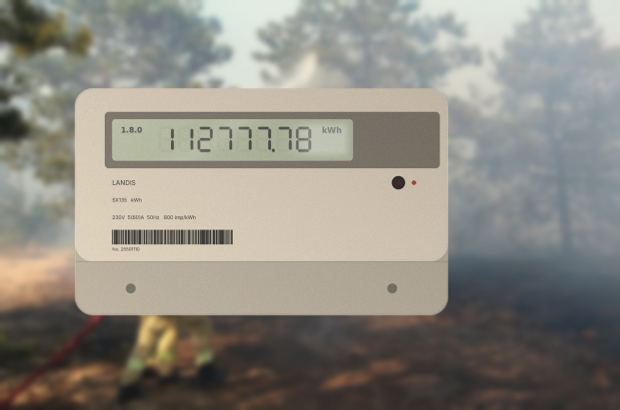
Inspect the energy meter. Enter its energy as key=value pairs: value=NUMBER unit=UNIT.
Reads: value=112777.78 unit=kWh
